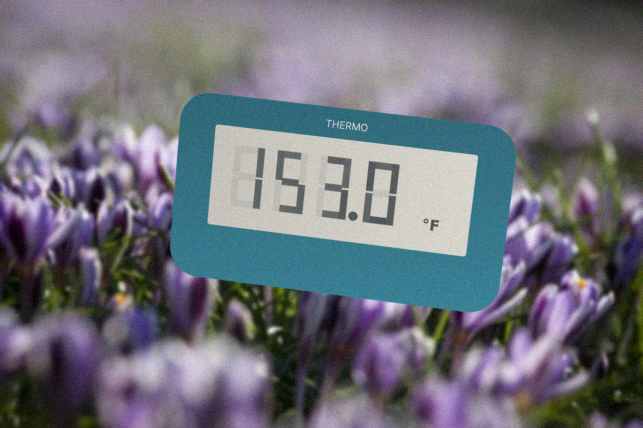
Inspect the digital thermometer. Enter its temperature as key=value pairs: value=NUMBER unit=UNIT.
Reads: value=153.0 unit=°F
